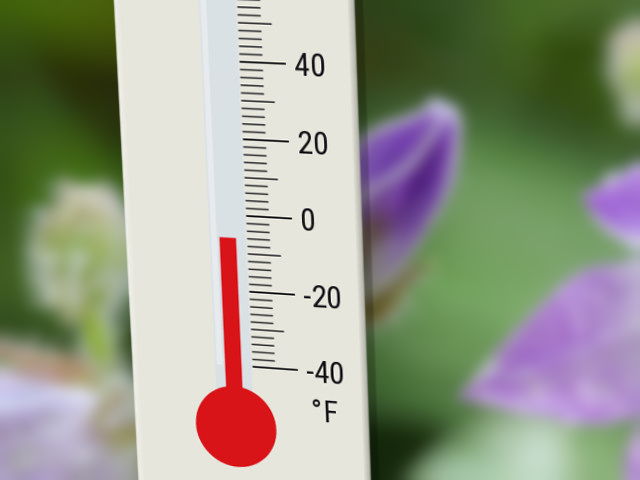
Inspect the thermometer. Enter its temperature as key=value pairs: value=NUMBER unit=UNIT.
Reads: value=-6 unit=°F
